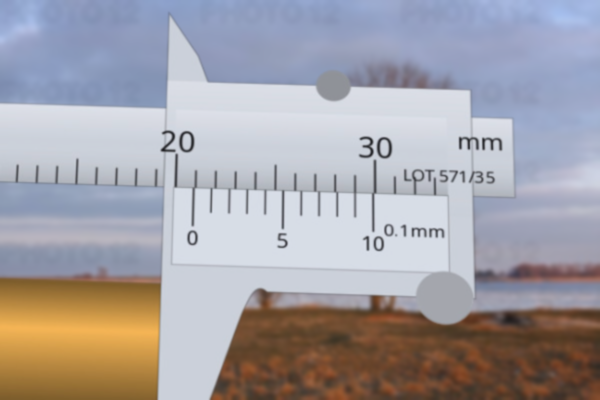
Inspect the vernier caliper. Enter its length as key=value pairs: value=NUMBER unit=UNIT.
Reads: value=20.9 unit=mm
